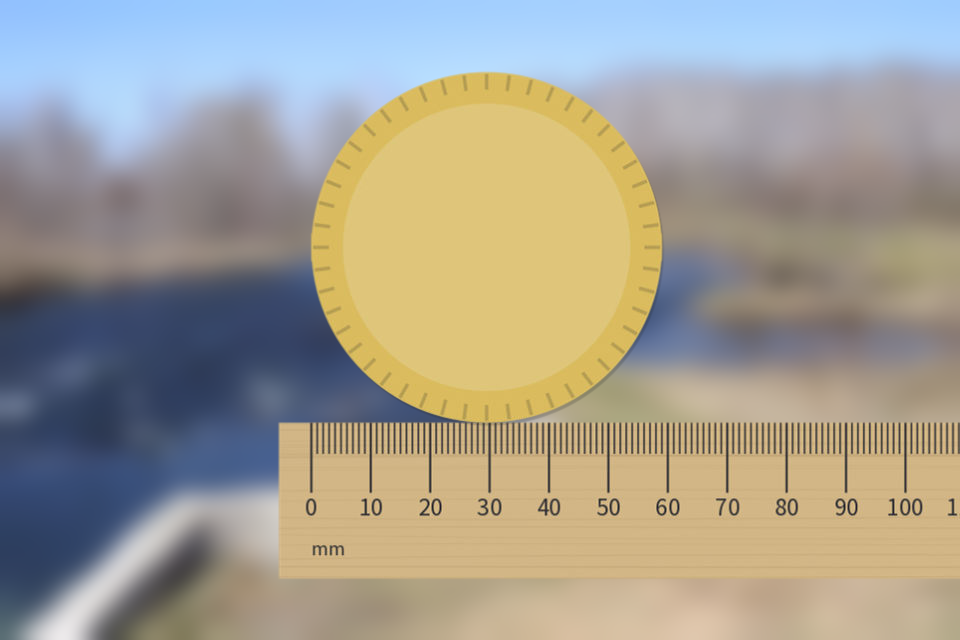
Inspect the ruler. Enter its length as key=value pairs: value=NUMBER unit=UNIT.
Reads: value=59 unit=mm
